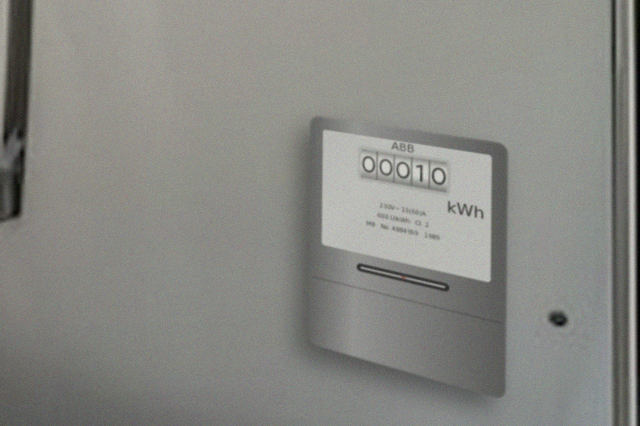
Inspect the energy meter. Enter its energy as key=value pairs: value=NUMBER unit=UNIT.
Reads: value=10 unit=kWh
